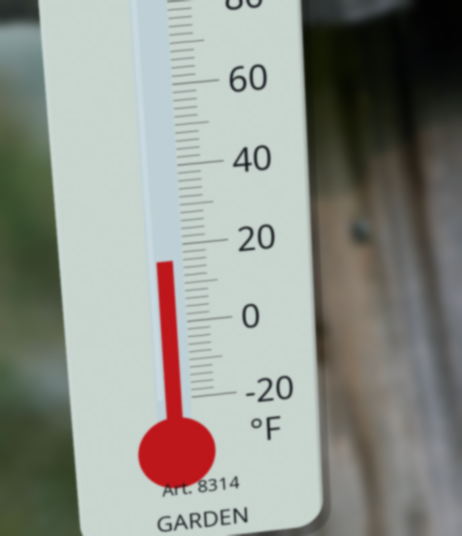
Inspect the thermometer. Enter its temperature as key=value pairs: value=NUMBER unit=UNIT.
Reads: value=16 unit=°F
